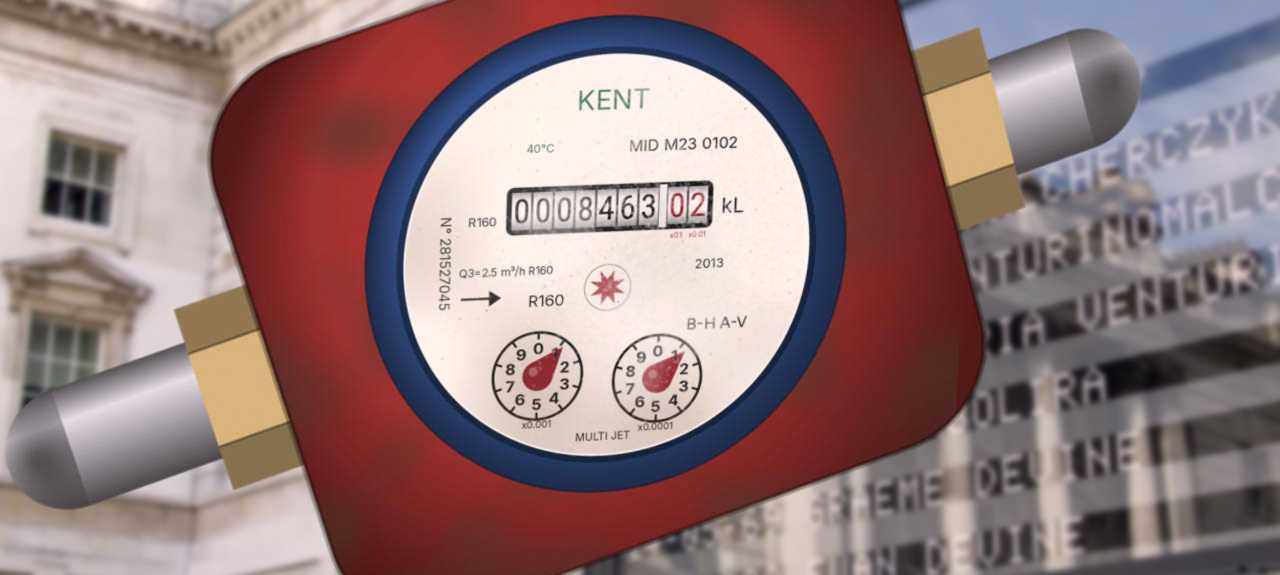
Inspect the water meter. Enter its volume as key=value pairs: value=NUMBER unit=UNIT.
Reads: value=8463.0211 unit=kL
